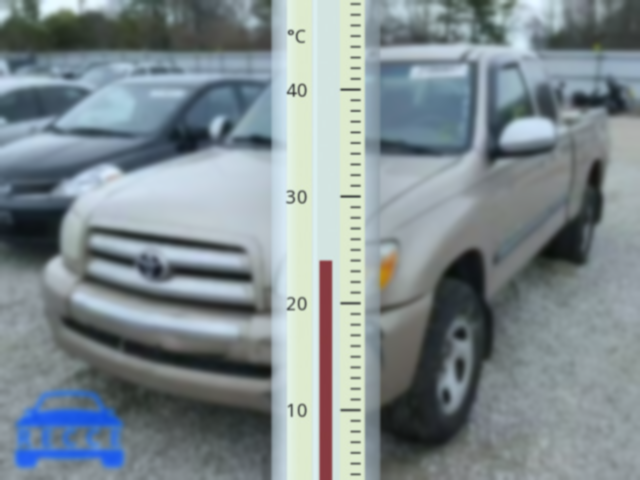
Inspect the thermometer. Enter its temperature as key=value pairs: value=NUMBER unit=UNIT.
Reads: value=24 unit=°C
